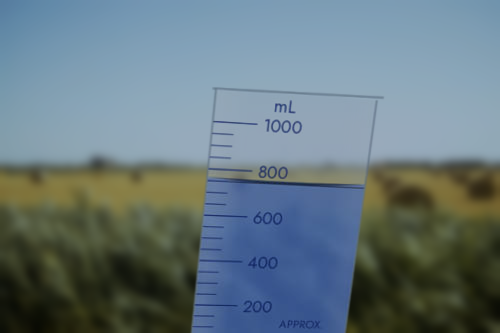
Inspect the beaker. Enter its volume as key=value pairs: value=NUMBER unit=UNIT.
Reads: value=750 unit=mL
